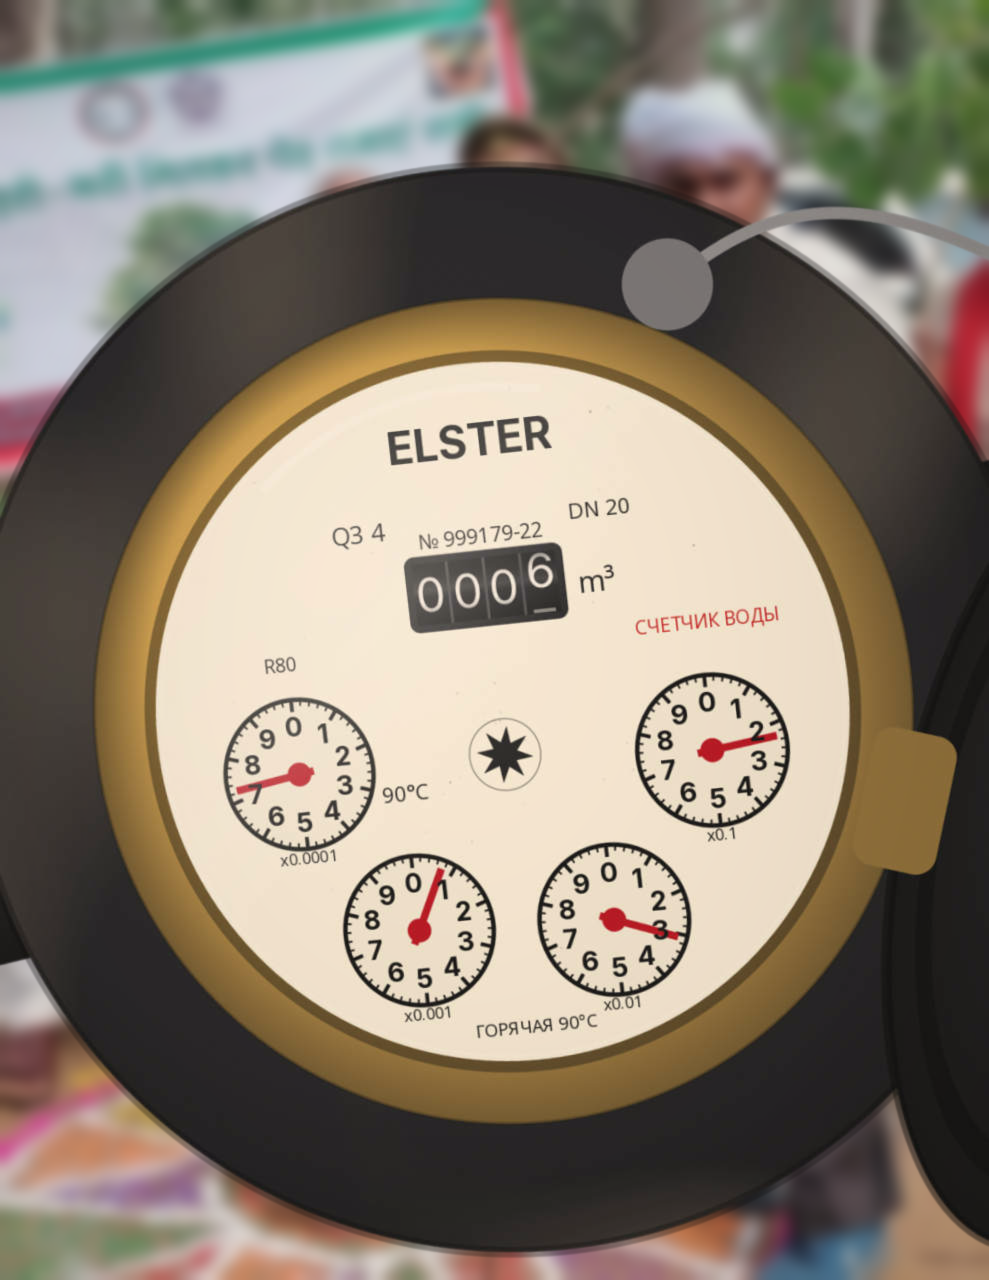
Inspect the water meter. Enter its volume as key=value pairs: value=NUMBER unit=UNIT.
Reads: value=6.2307 unit=m³
